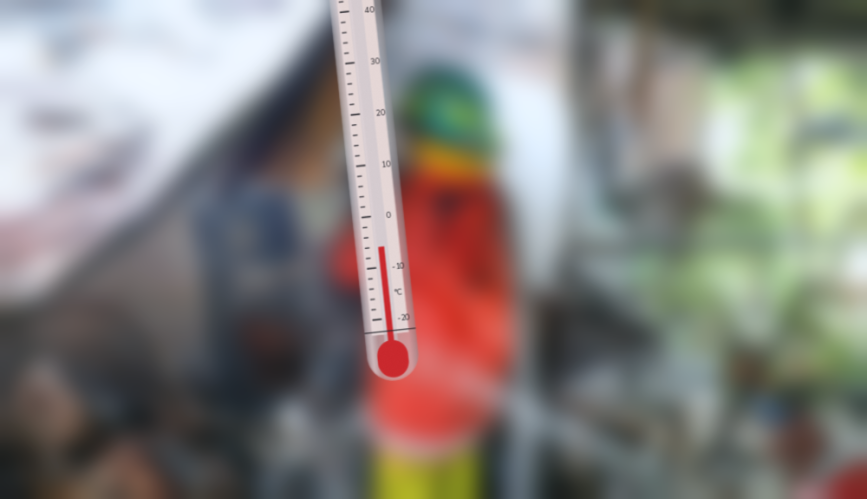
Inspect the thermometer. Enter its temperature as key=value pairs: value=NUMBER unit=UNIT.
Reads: value=-6 unit=°C
